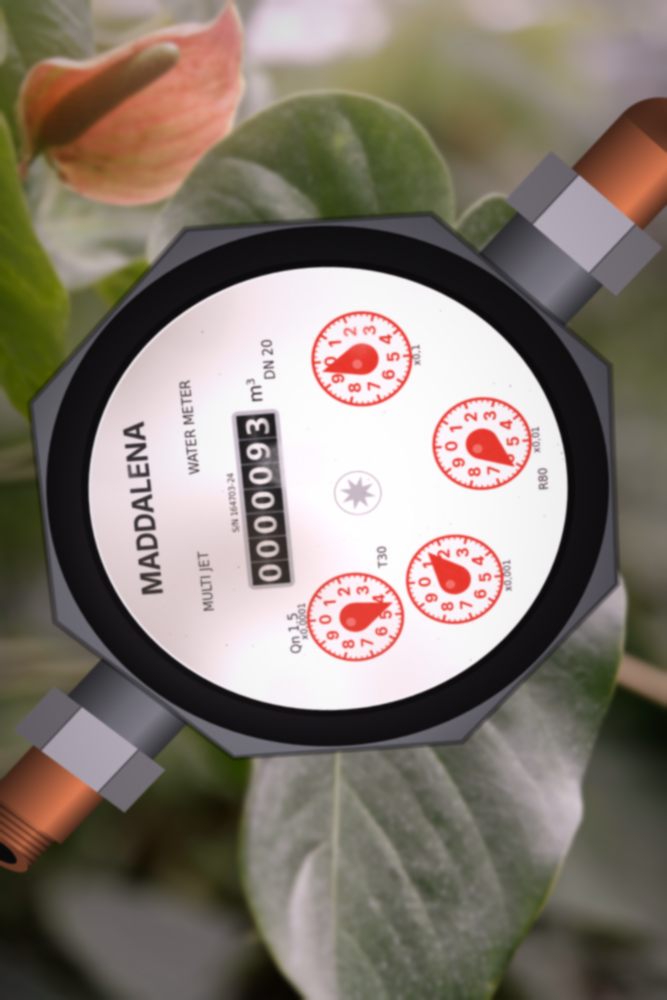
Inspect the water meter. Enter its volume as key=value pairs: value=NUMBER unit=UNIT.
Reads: value=92.9614 unit=m³
